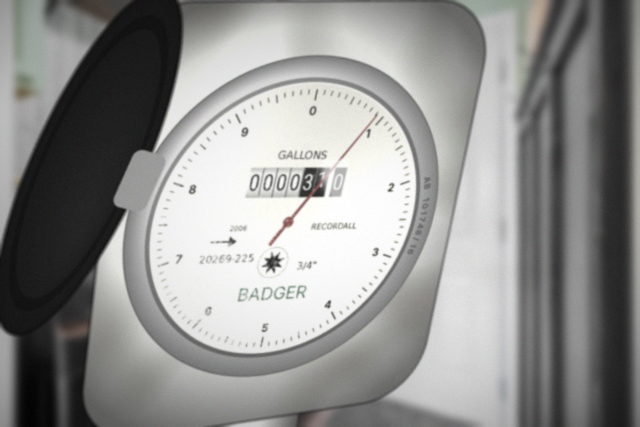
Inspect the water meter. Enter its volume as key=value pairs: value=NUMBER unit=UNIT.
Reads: value=310.9 unit=gal
